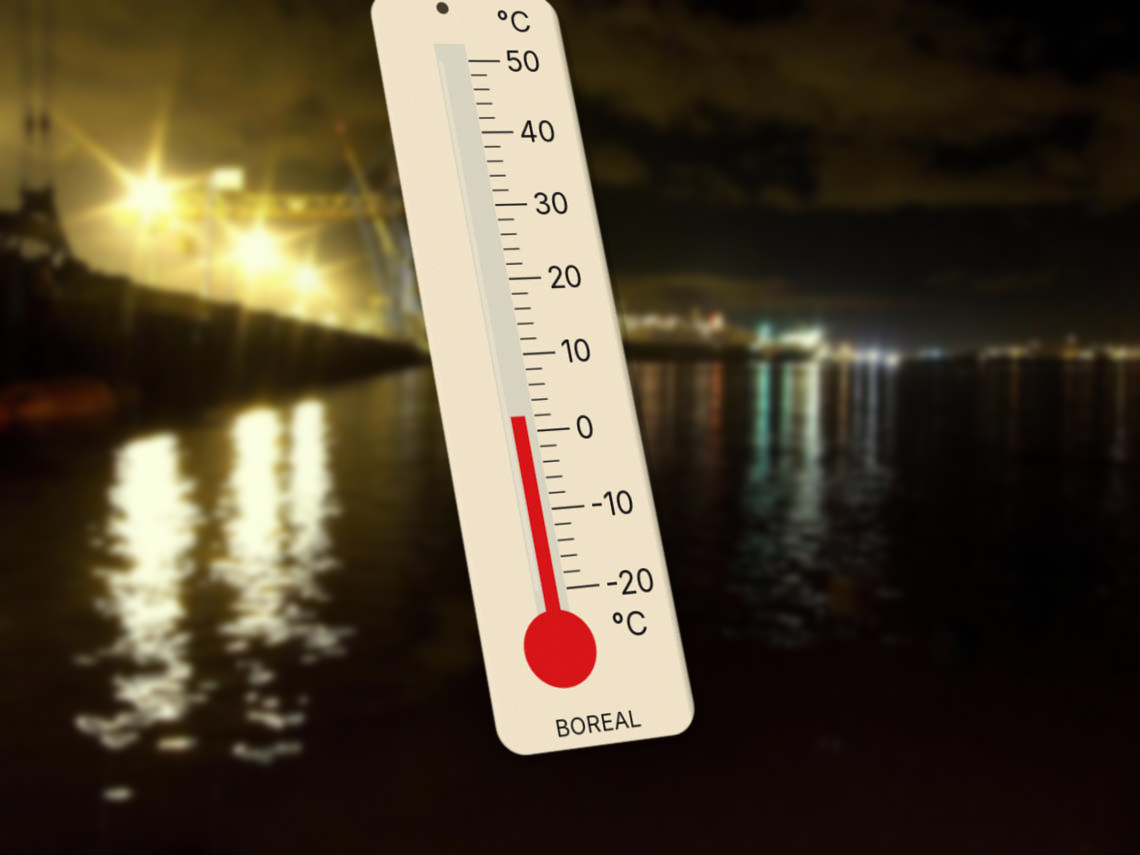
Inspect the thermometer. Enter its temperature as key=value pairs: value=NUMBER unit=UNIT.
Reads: value=2 unit=°C
